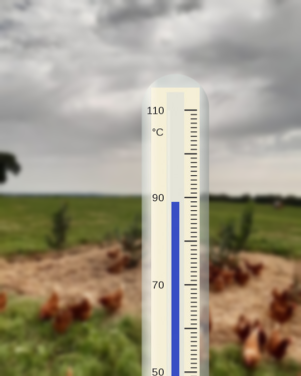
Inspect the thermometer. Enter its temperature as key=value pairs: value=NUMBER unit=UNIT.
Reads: value=89 unit=°C
